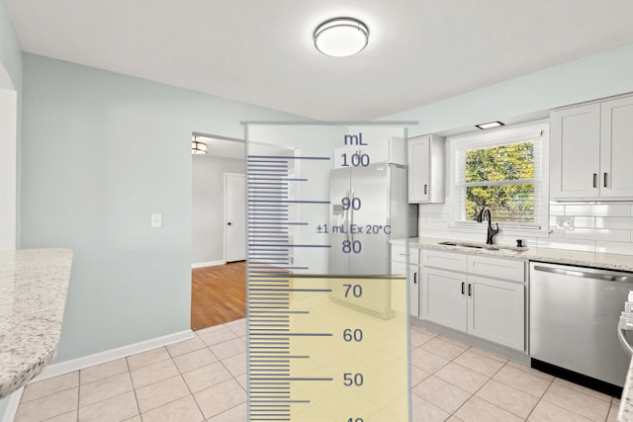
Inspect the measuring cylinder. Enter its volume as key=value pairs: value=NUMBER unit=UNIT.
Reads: value=73 unit=mL
